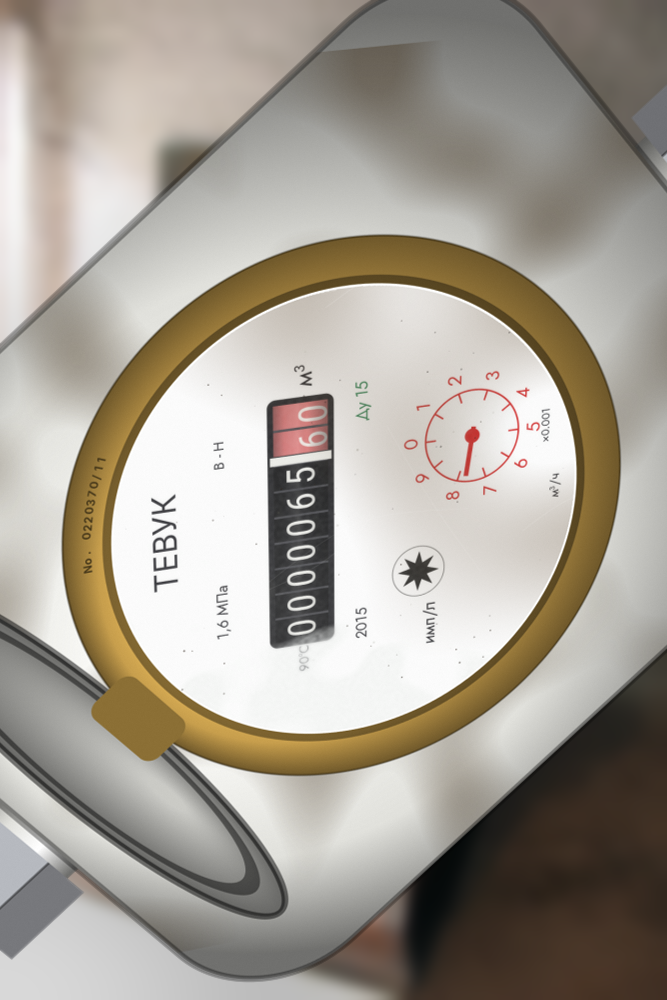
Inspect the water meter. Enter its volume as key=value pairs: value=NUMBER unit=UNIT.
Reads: value=65.597 unit=m³
